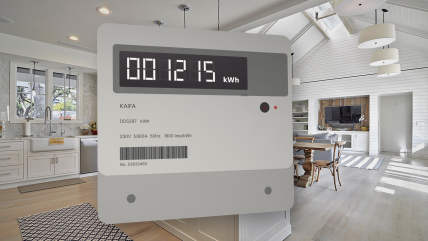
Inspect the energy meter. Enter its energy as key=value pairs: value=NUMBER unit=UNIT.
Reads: value=1215 unit=kWh
